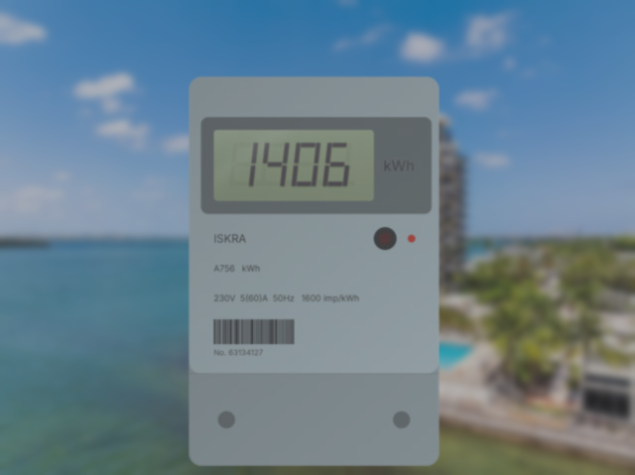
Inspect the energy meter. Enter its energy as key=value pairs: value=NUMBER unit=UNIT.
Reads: value=1406 unit=kWh
